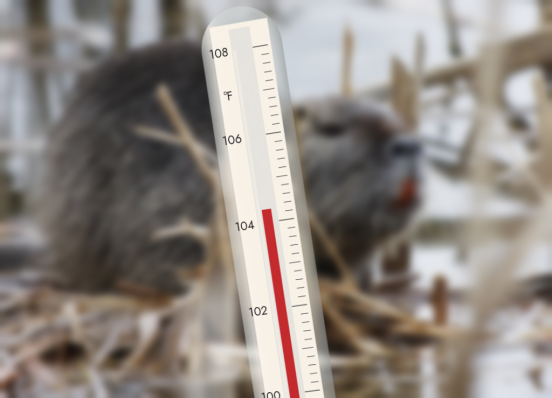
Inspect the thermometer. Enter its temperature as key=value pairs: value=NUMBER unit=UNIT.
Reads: value=104.3 unit=°F
